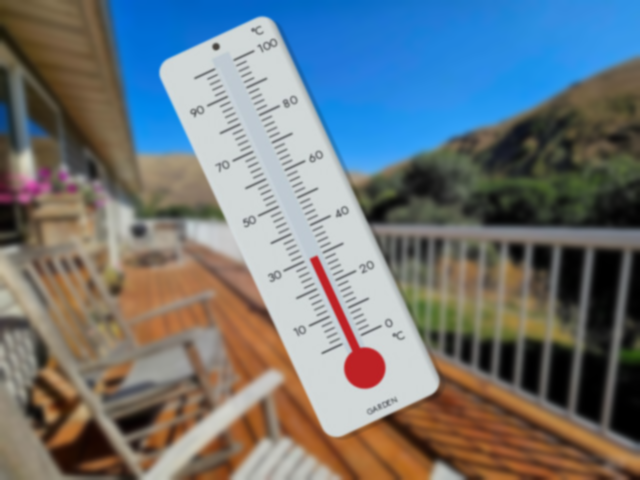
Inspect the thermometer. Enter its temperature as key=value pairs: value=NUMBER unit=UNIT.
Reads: value=30 unit=°C
